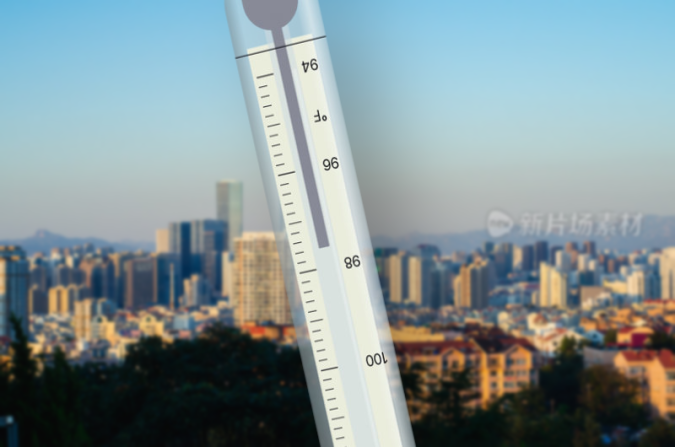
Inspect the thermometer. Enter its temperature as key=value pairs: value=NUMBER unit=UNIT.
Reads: value=97.6 unit=°F
